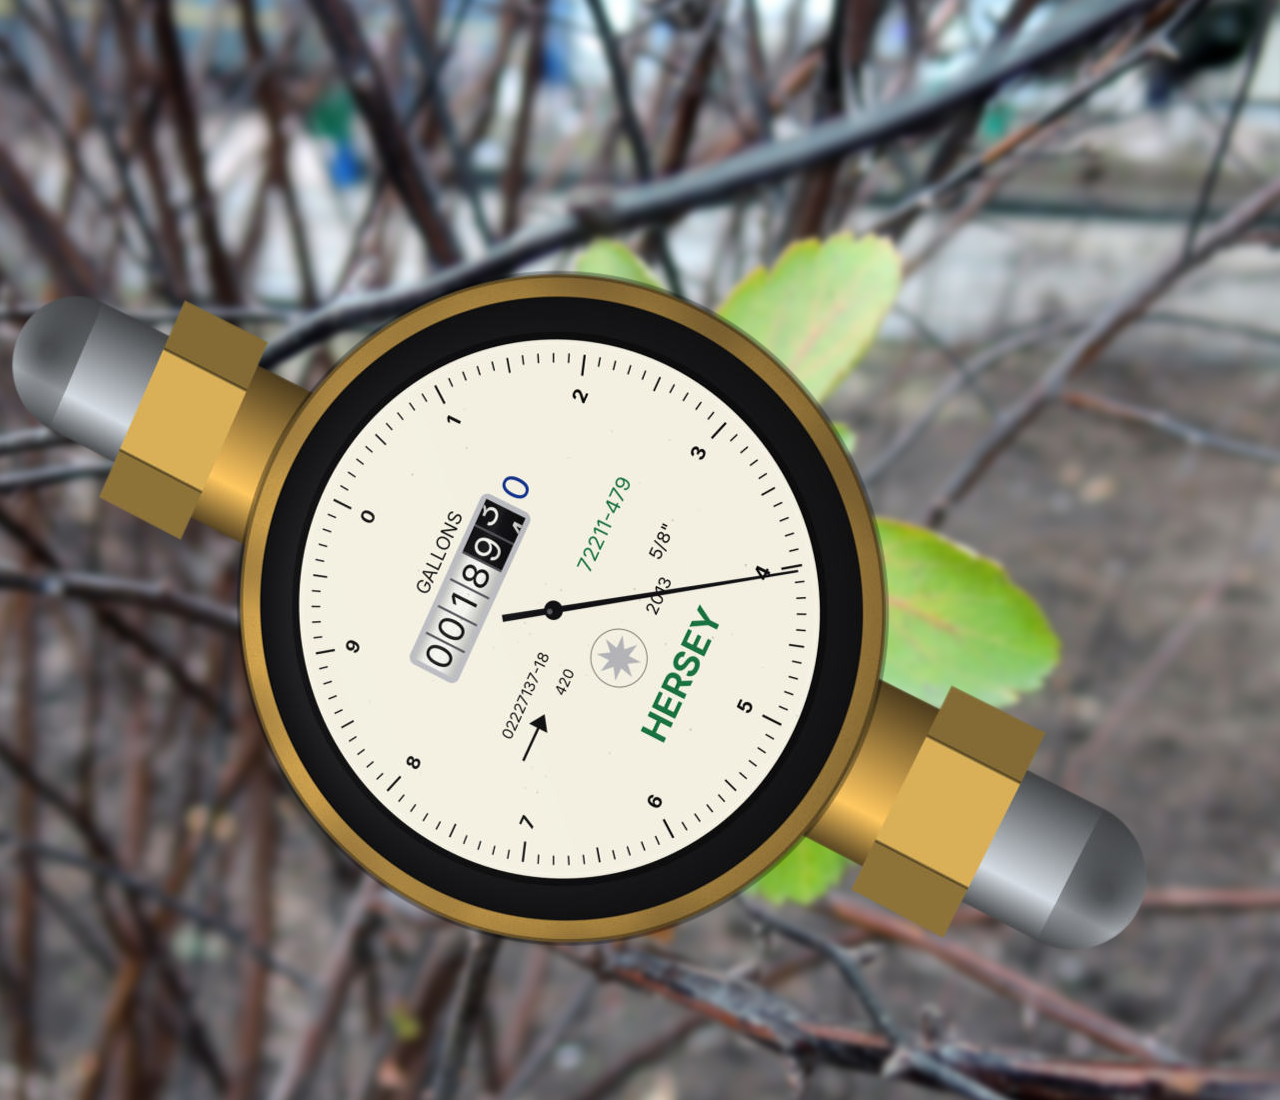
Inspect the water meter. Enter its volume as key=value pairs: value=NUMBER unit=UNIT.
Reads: value=18934.0 unit=gal
